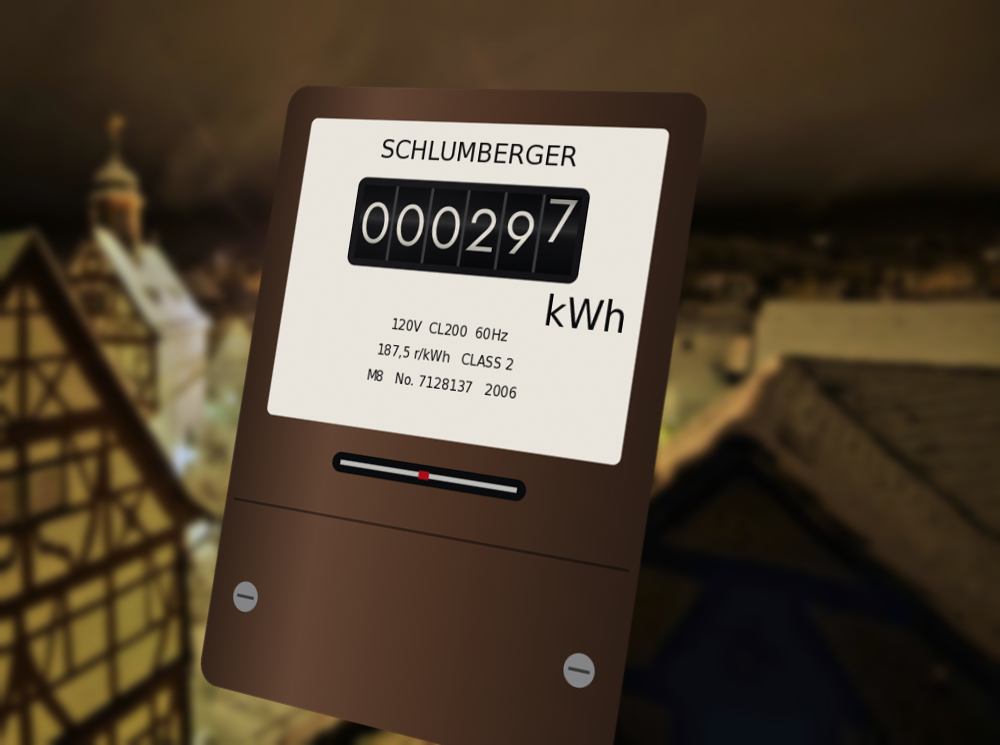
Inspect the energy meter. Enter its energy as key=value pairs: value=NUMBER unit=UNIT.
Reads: value=297 unit=kWh
